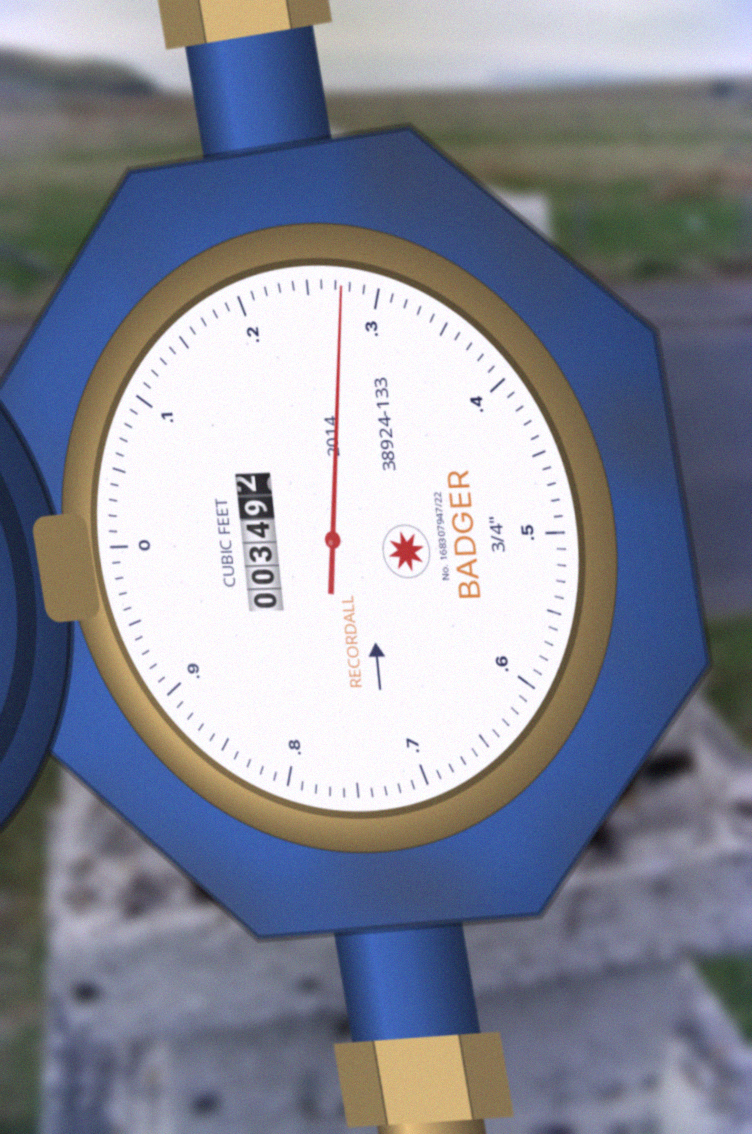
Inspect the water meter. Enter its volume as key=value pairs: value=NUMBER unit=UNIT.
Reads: value=3492.27 unit=ft³
